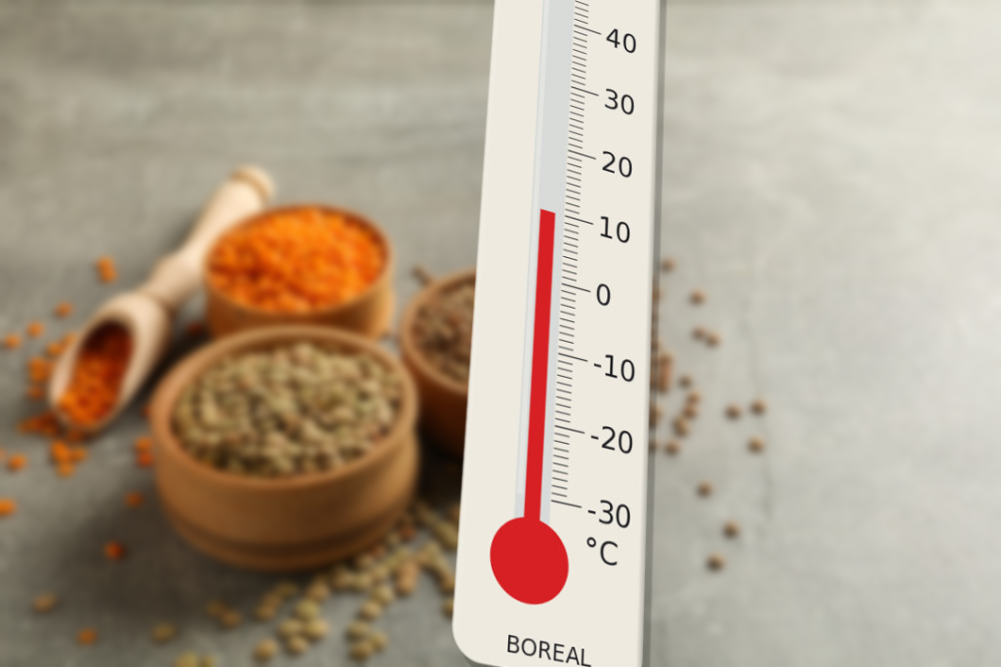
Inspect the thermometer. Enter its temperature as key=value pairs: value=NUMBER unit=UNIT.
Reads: value=10 unit=°C
